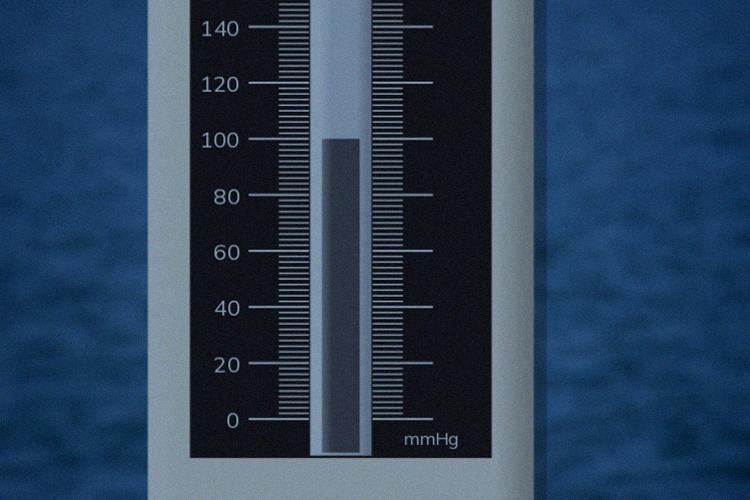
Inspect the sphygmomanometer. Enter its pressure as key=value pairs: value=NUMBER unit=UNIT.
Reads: value=100 unit=mmHg
